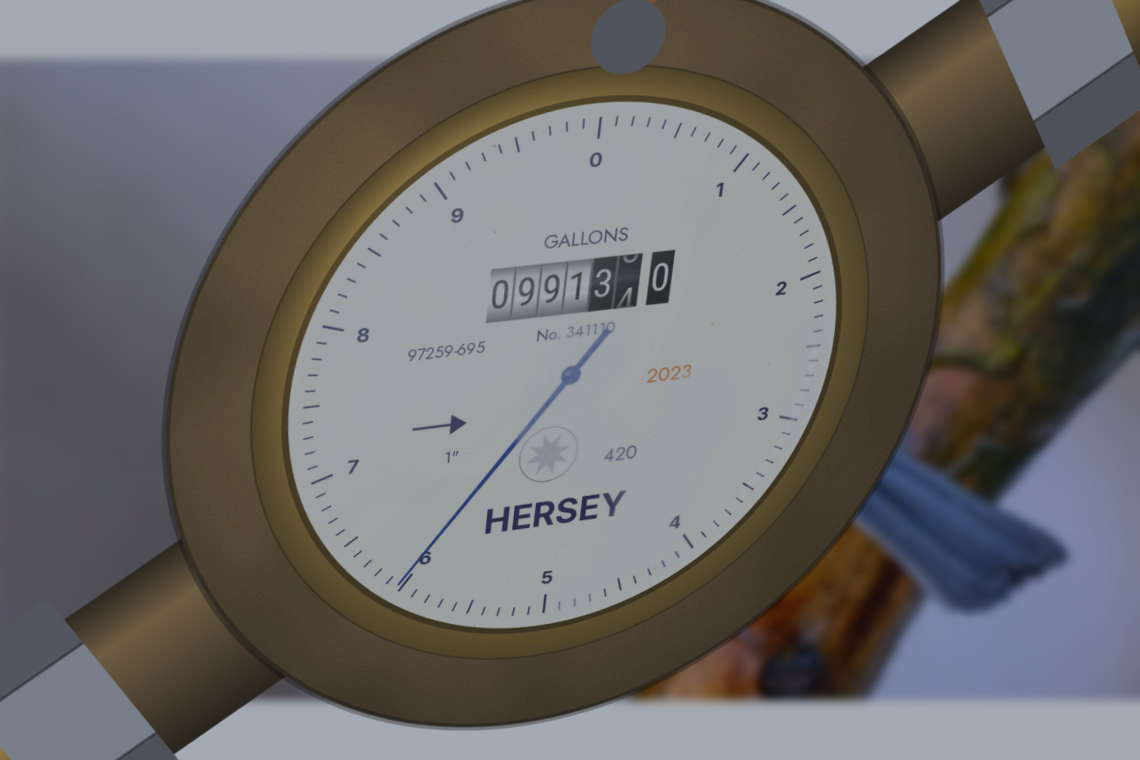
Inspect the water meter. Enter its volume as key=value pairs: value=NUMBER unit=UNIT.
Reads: value=991336.0 unit=gal
